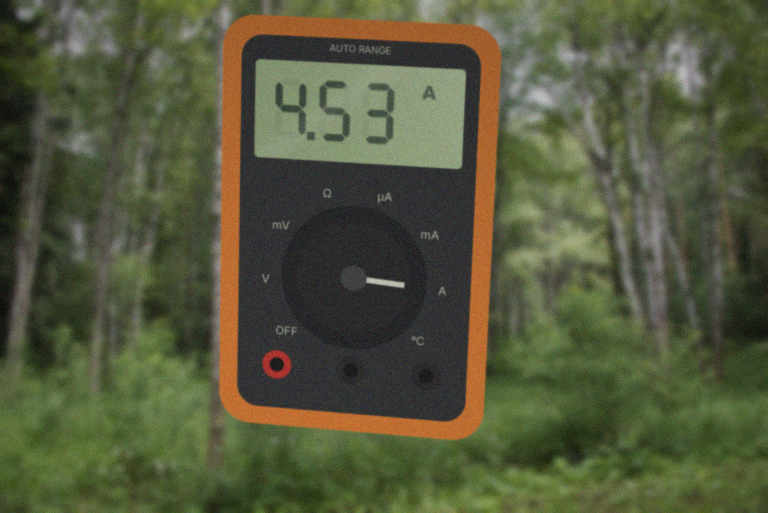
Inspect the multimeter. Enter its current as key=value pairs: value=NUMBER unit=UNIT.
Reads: value=4.53 unit=A
